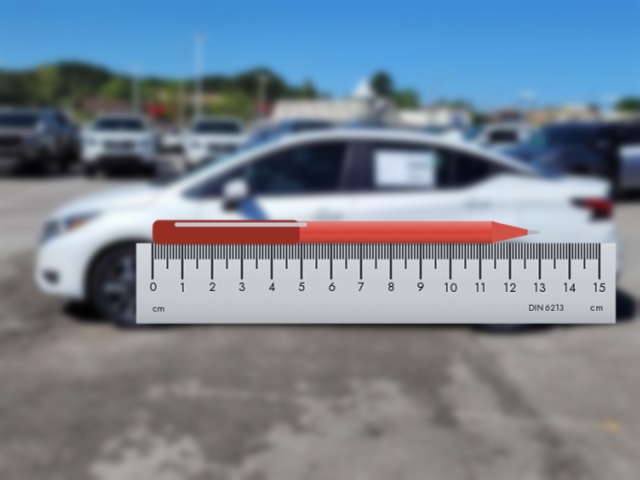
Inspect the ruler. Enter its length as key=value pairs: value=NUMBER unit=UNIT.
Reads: value=13 unit=cm
